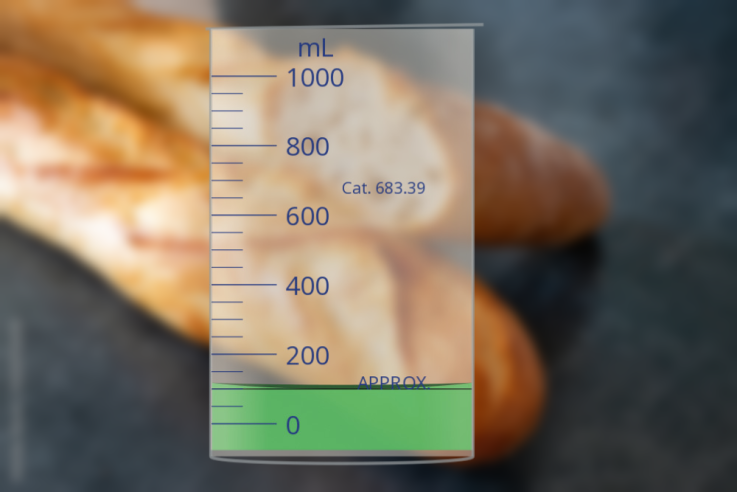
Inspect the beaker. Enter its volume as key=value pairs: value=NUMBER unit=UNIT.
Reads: value=100 unit=mL
